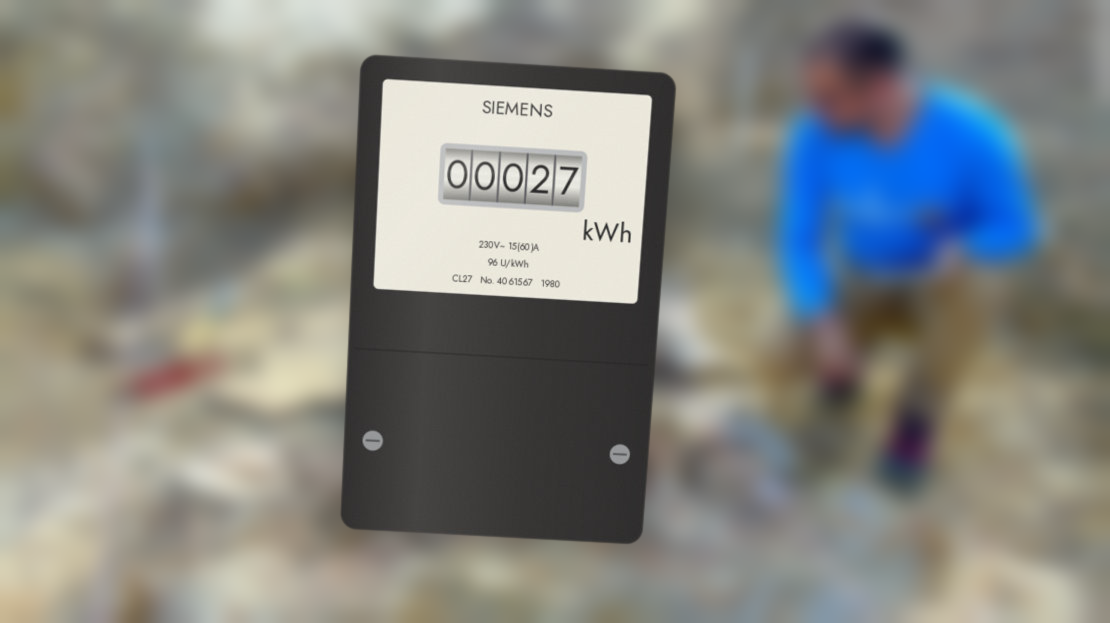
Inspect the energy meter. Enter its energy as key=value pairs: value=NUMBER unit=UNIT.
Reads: value=27 unit=kWh
